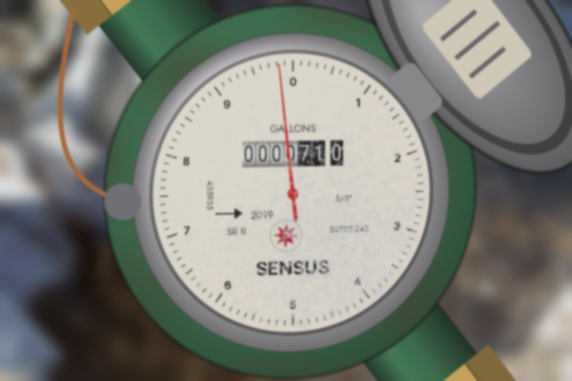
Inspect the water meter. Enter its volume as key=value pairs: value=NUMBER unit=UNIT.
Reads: value=709.8 unit=gal
